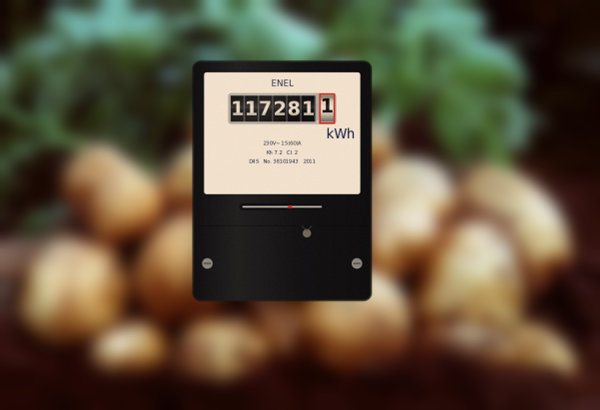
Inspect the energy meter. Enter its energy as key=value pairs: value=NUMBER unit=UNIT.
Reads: value=117281.1 unit=kWh
